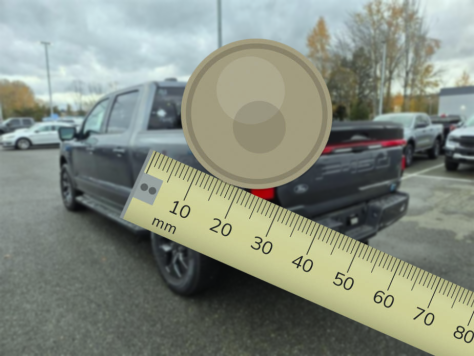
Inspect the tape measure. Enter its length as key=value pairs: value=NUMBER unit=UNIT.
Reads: value=34 unit=mm
